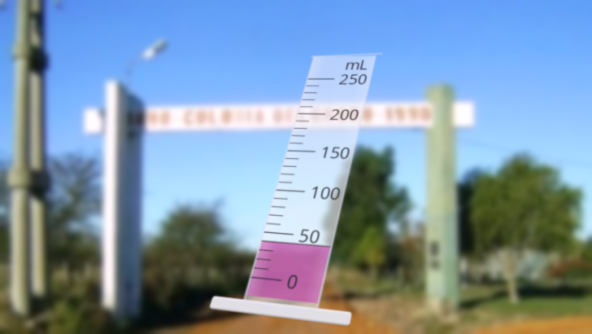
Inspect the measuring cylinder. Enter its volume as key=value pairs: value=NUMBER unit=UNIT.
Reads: value=40 unit=mL
